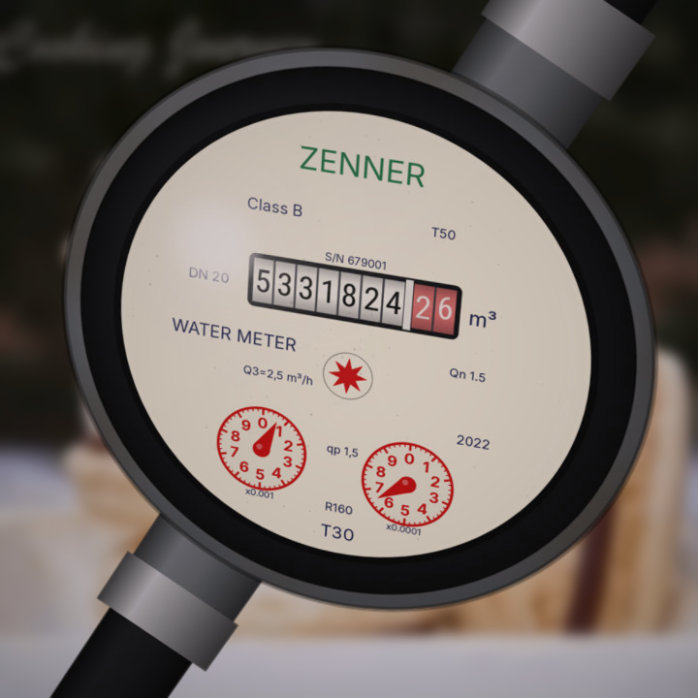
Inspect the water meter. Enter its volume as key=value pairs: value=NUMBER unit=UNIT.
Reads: value=5331824.2606 unit=m³
